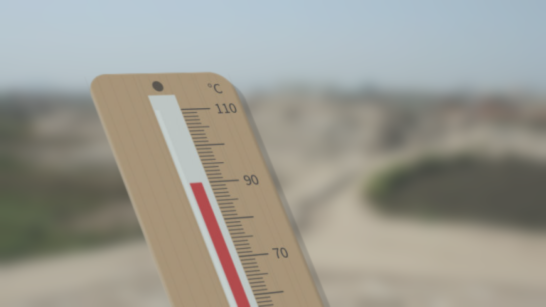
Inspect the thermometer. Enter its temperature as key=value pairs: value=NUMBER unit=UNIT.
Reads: value=90 unit=°C
